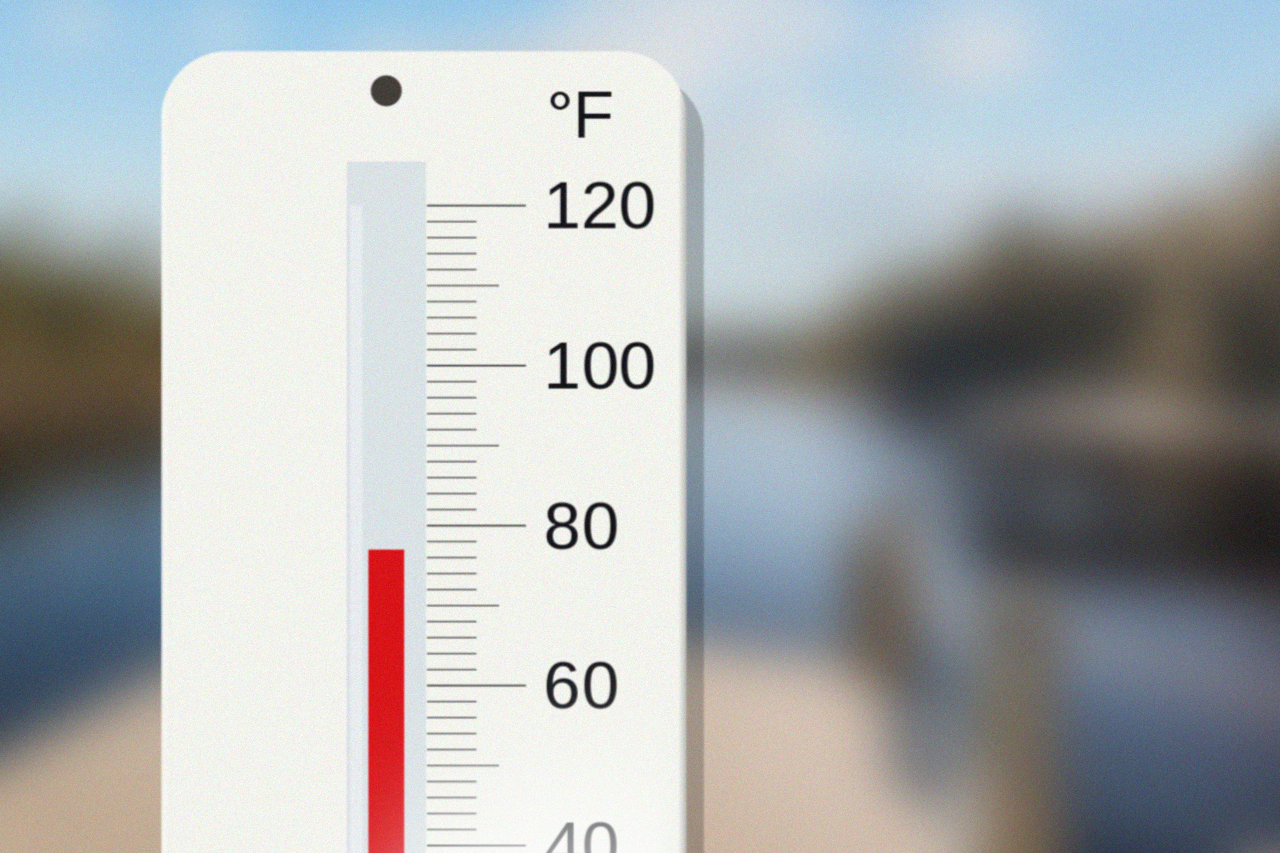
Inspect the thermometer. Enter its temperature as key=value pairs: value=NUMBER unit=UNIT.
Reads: value=77 unit=°F
